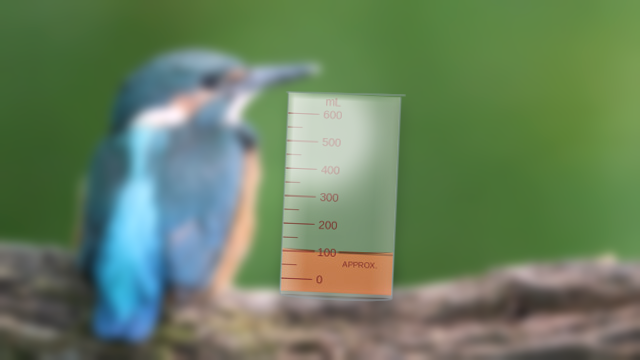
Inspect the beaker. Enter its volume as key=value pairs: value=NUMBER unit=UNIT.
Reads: value=100 unit=mL
